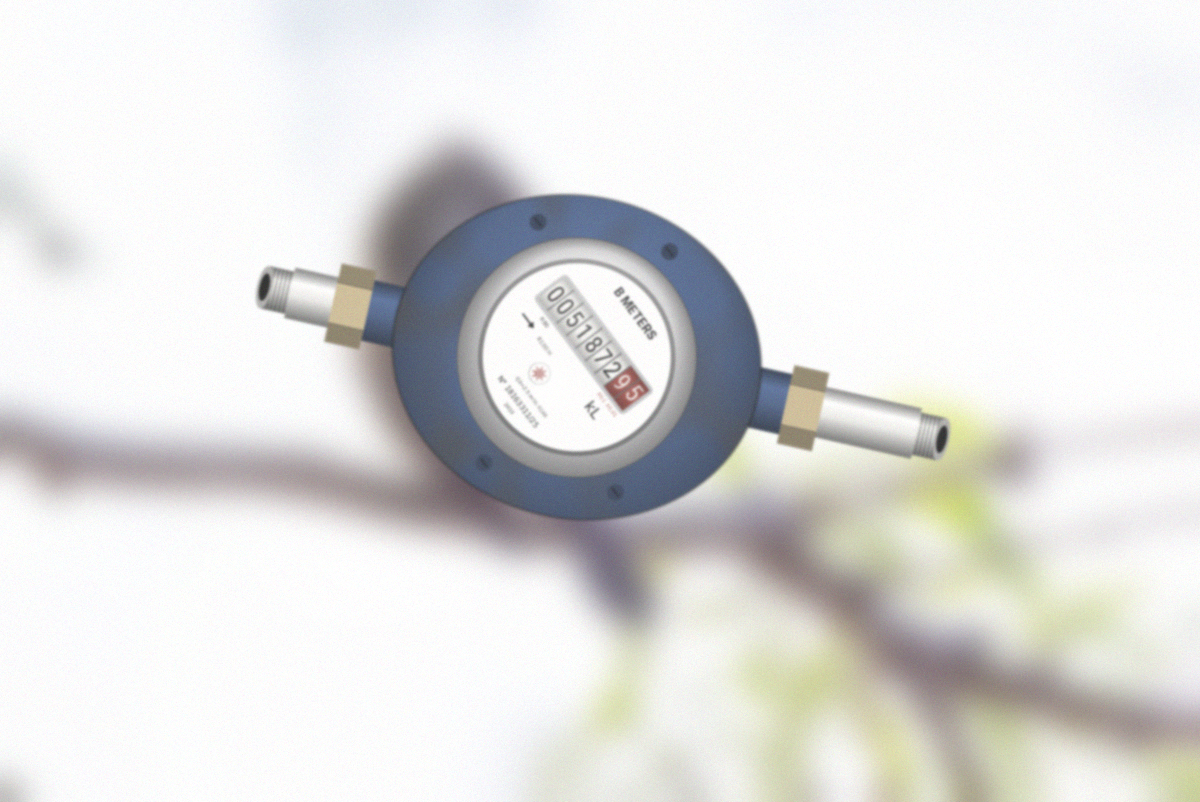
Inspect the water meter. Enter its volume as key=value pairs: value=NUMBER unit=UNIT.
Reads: value=51872.95 unit=kL
